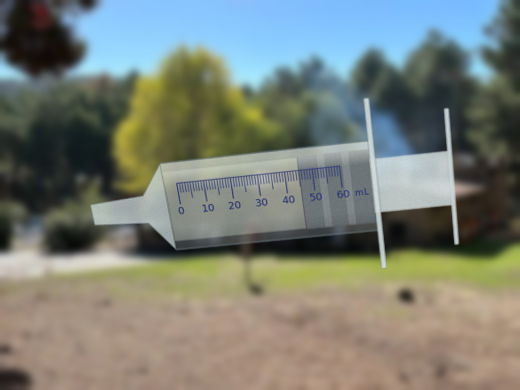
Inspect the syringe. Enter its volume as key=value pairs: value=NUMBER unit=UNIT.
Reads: value=45 unit=mL
